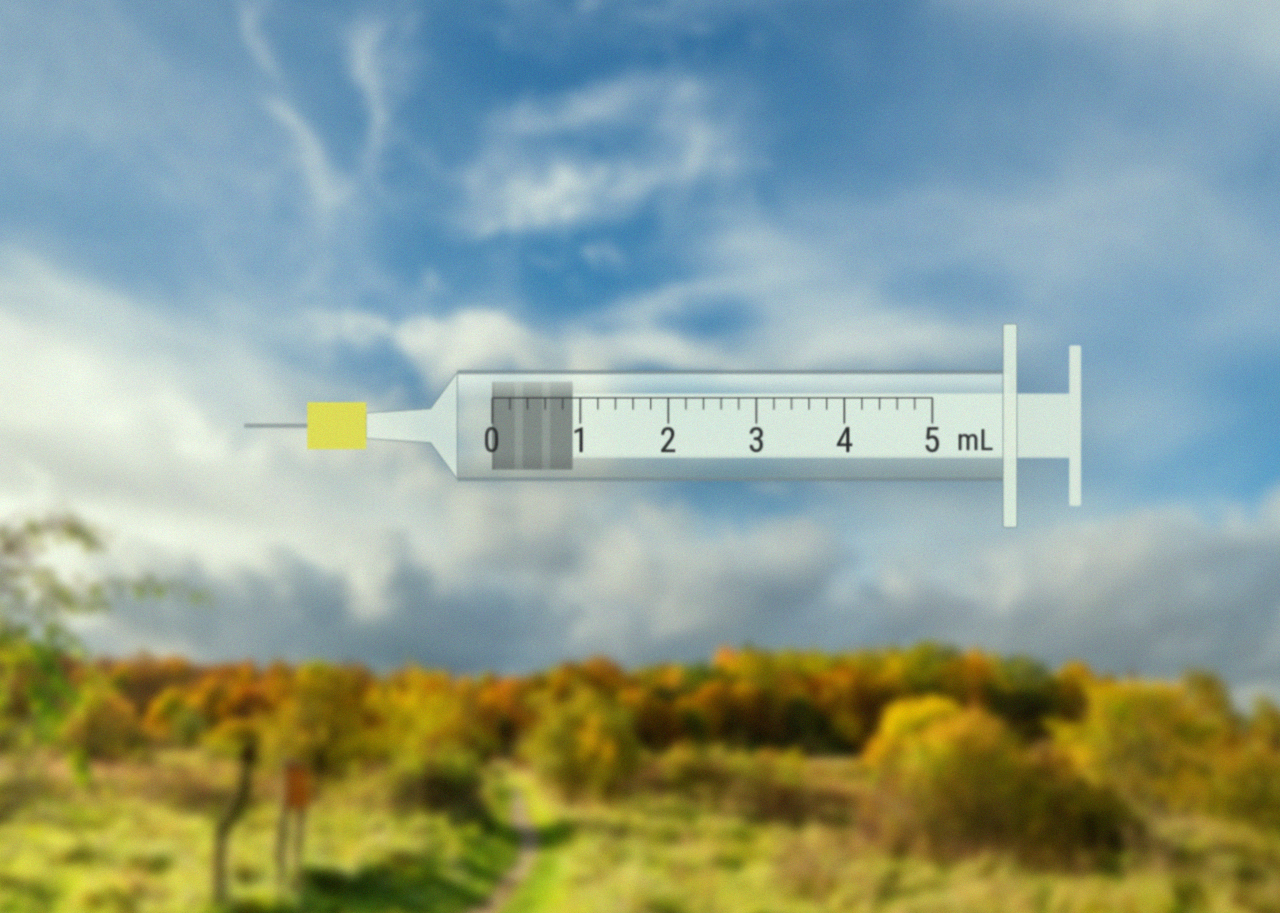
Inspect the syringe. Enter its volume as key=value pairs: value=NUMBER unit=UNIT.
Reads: value=0 unit=mL
